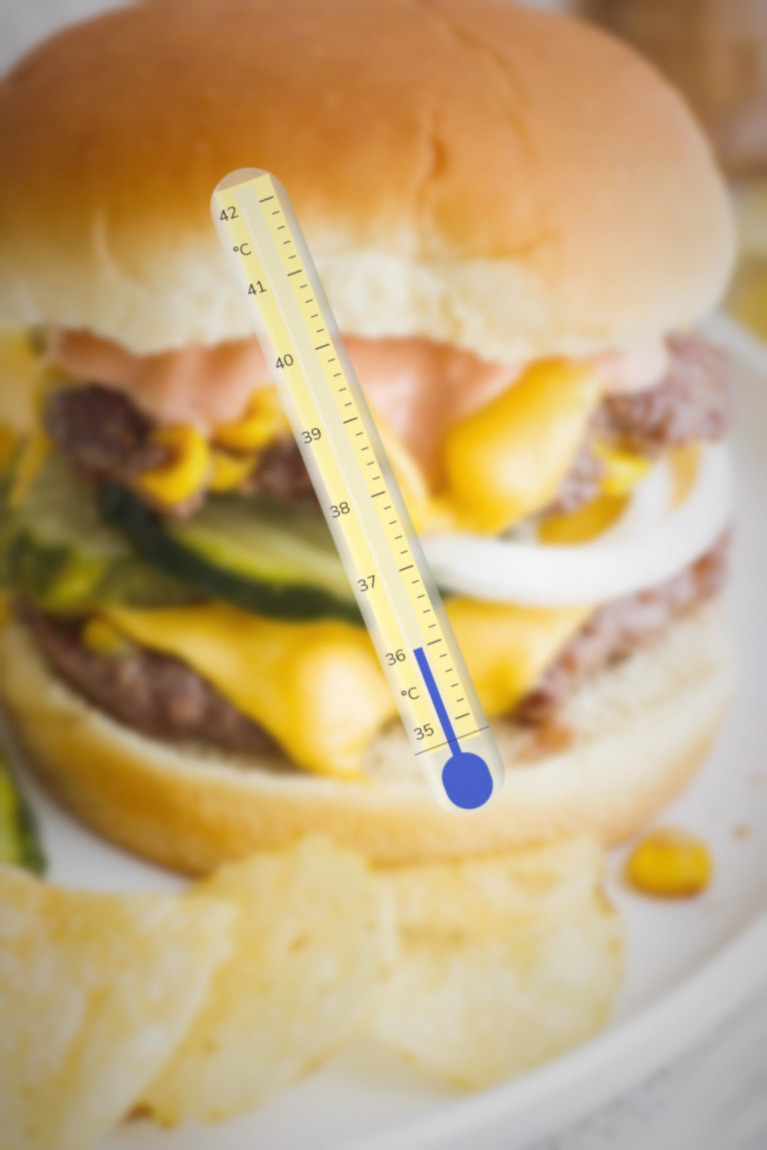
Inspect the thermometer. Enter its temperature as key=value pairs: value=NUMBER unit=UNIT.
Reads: value=36 unit=°C
